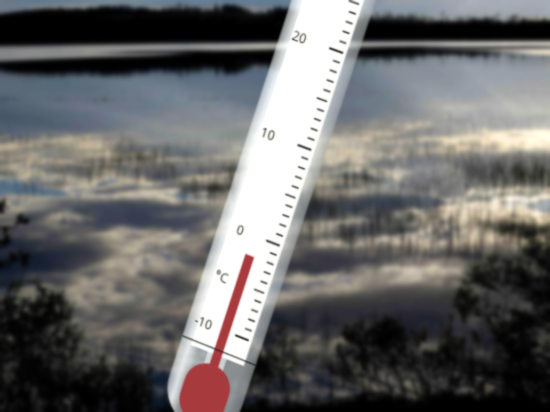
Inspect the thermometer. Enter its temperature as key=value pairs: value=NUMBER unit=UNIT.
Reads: value=-2 unit=°C
